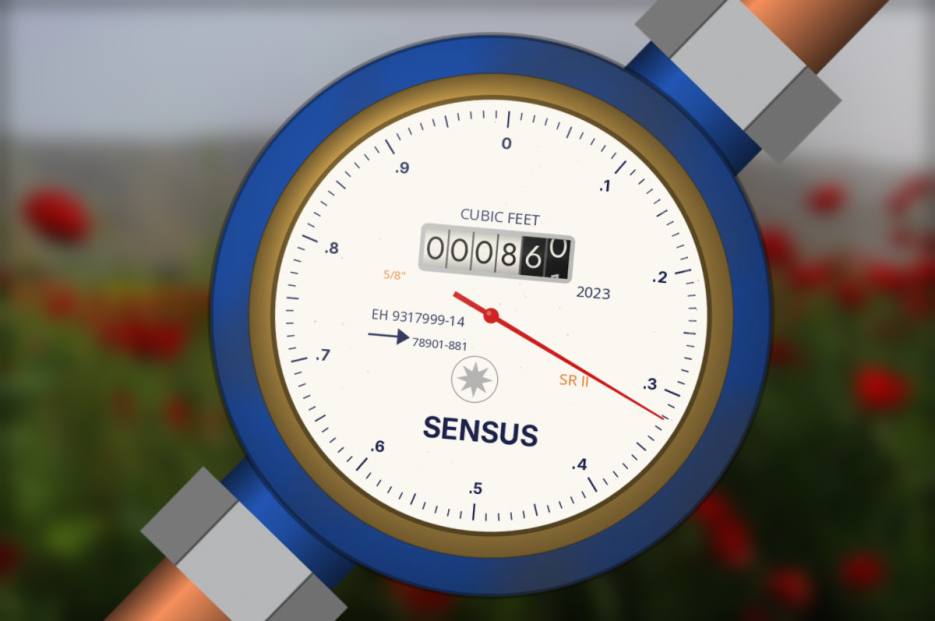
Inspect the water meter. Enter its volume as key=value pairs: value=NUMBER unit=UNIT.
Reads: value=860.32 unit=ft³
